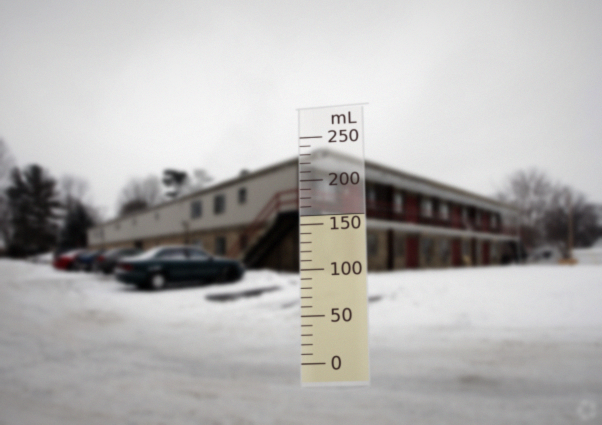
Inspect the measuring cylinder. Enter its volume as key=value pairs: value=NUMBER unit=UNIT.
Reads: value=160 unit=mL
